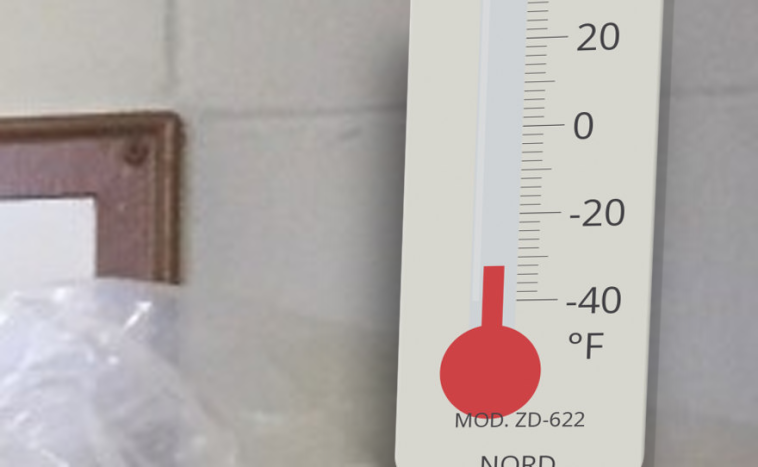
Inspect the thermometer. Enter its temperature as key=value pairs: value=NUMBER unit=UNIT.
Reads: value=-32 unit=°F
